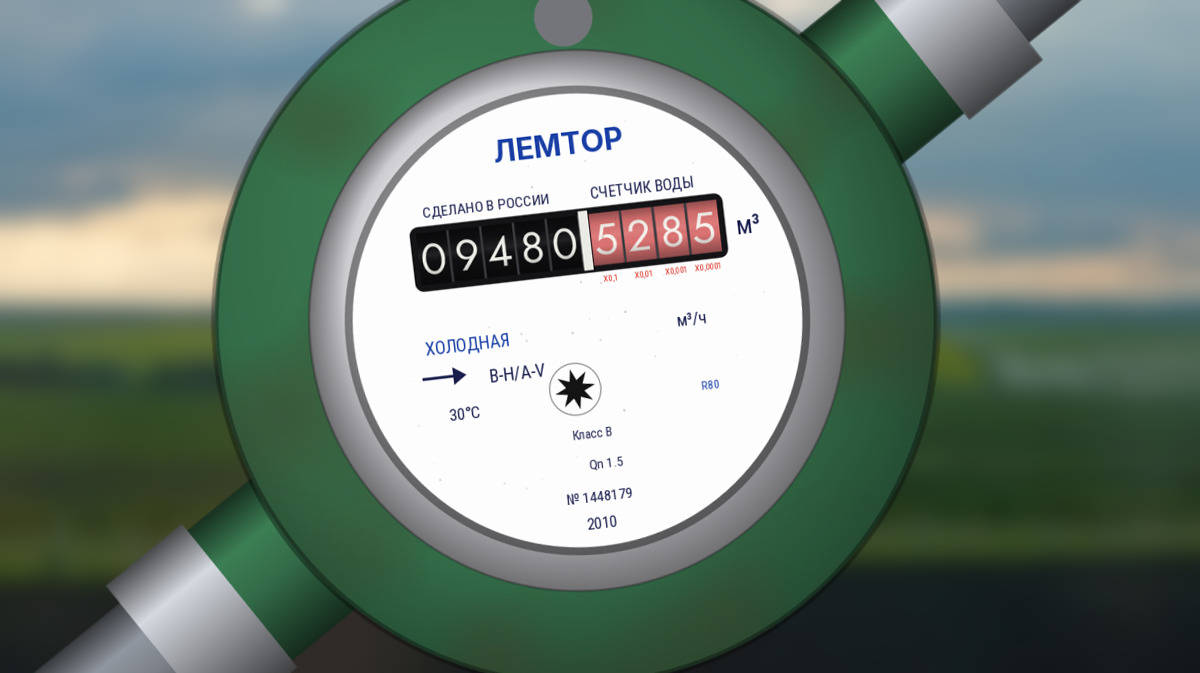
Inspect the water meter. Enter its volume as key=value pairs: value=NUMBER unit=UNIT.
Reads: value=9480.5285 unit=m³
